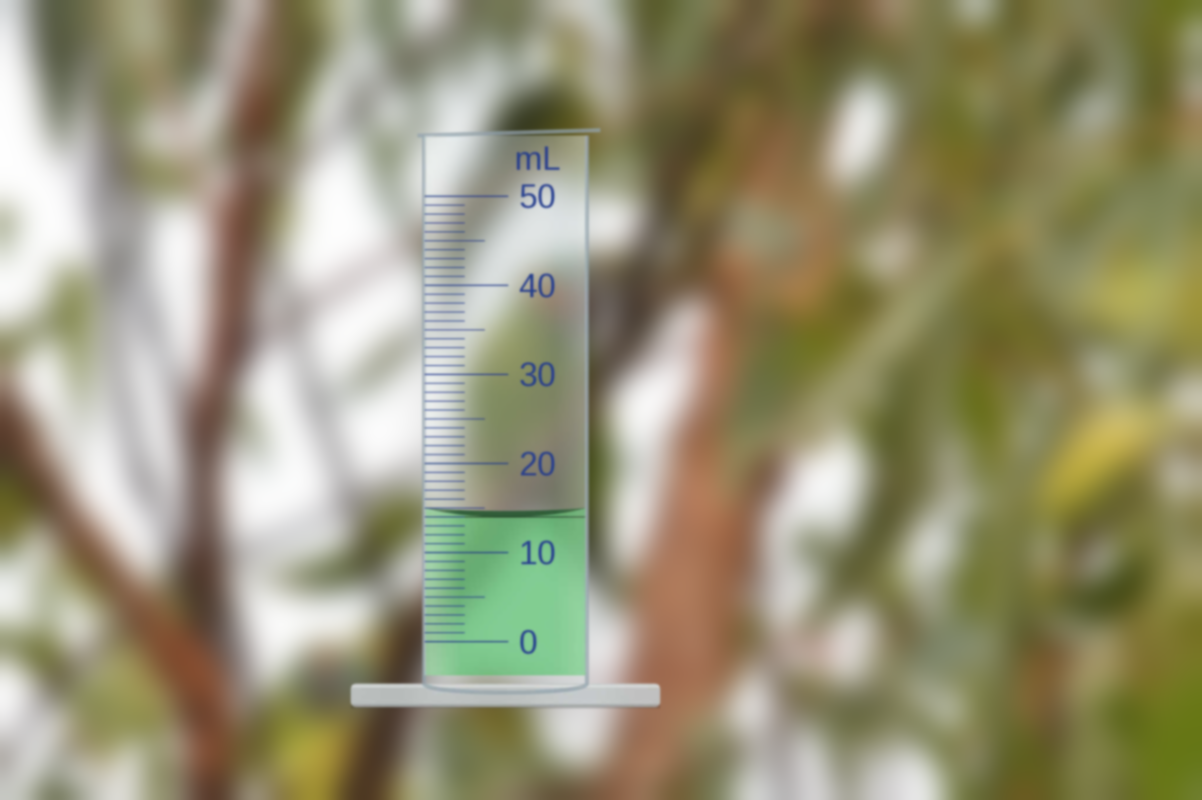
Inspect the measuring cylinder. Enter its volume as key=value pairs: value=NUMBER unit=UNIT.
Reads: value=14 unit=mL
